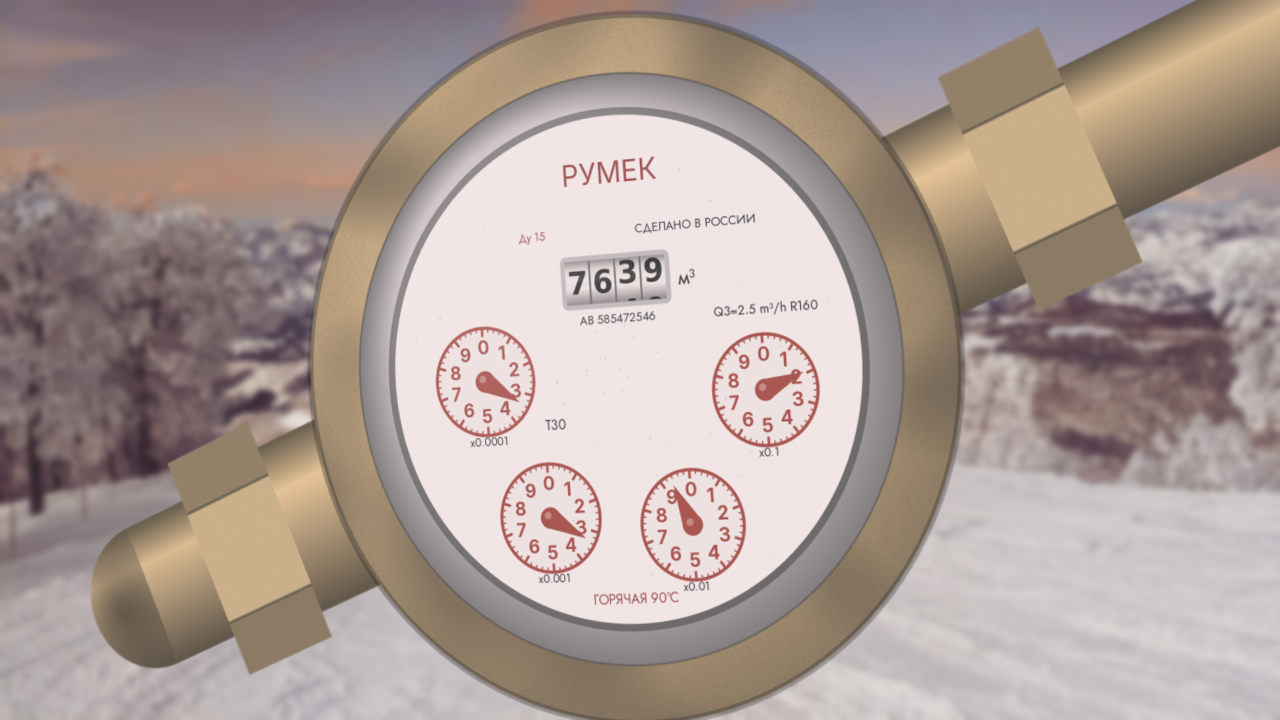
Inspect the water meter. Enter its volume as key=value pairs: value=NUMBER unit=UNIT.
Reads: value=7639.1933 unit=m³
